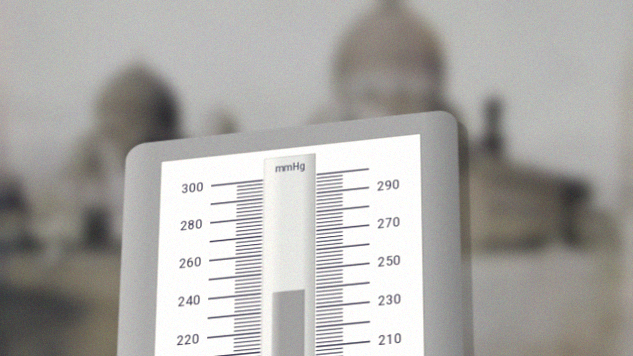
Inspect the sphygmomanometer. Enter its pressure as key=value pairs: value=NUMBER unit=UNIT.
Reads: value=240 unit=mmHg
